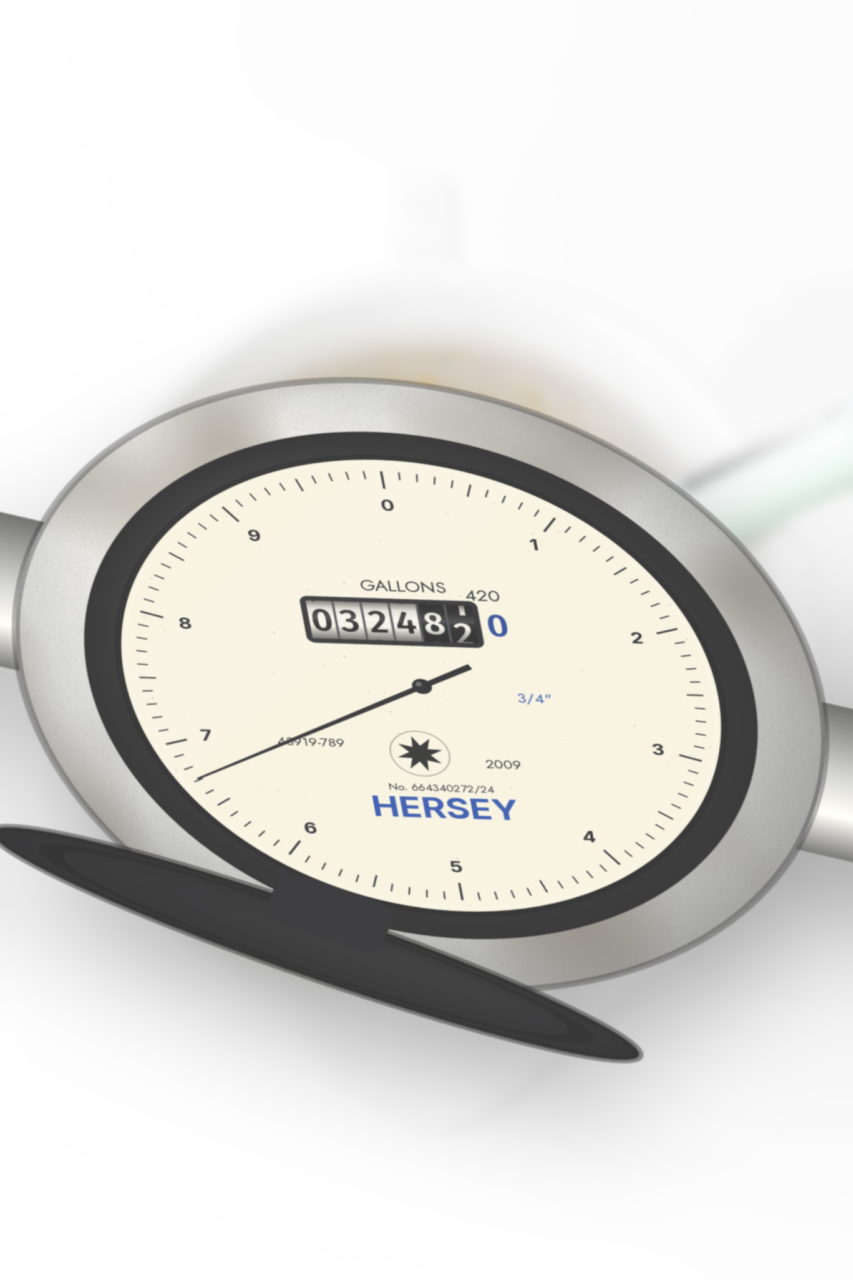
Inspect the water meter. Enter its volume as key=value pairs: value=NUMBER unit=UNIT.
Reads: value=324816.7 unit=gal
